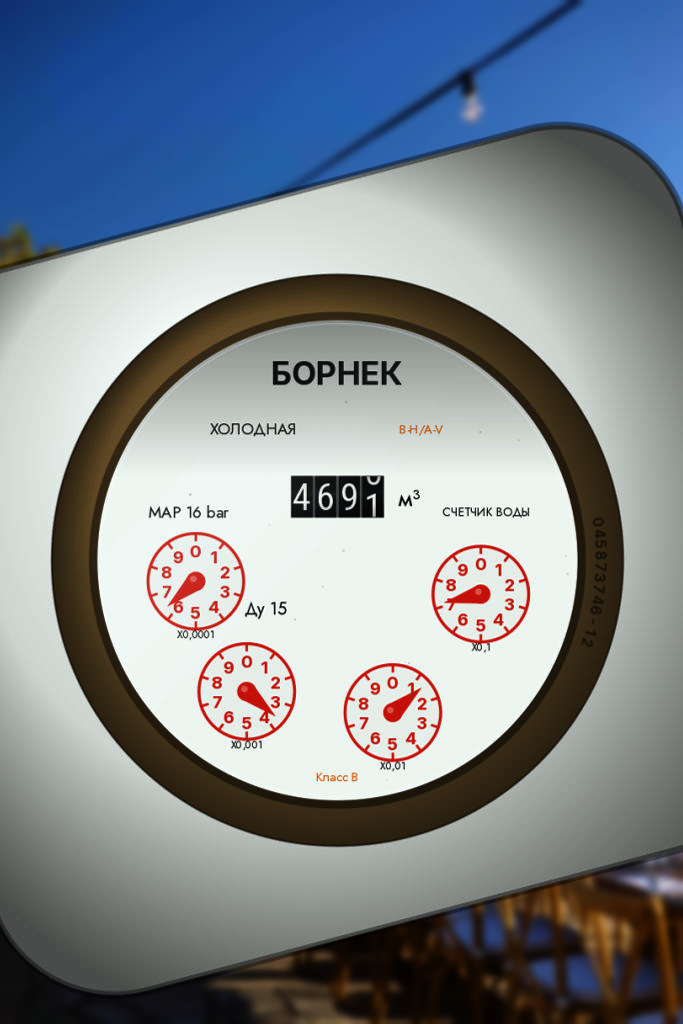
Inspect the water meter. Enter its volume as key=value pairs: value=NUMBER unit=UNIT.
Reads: value=4690.7136 unit=m³
